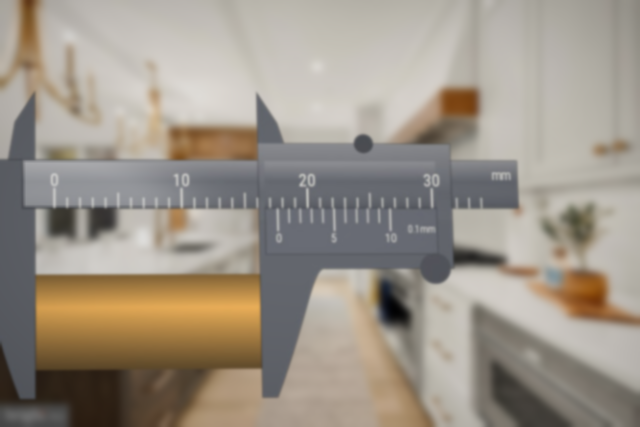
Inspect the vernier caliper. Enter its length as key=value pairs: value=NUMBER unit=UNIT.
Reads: value=17.6 unit=mm
